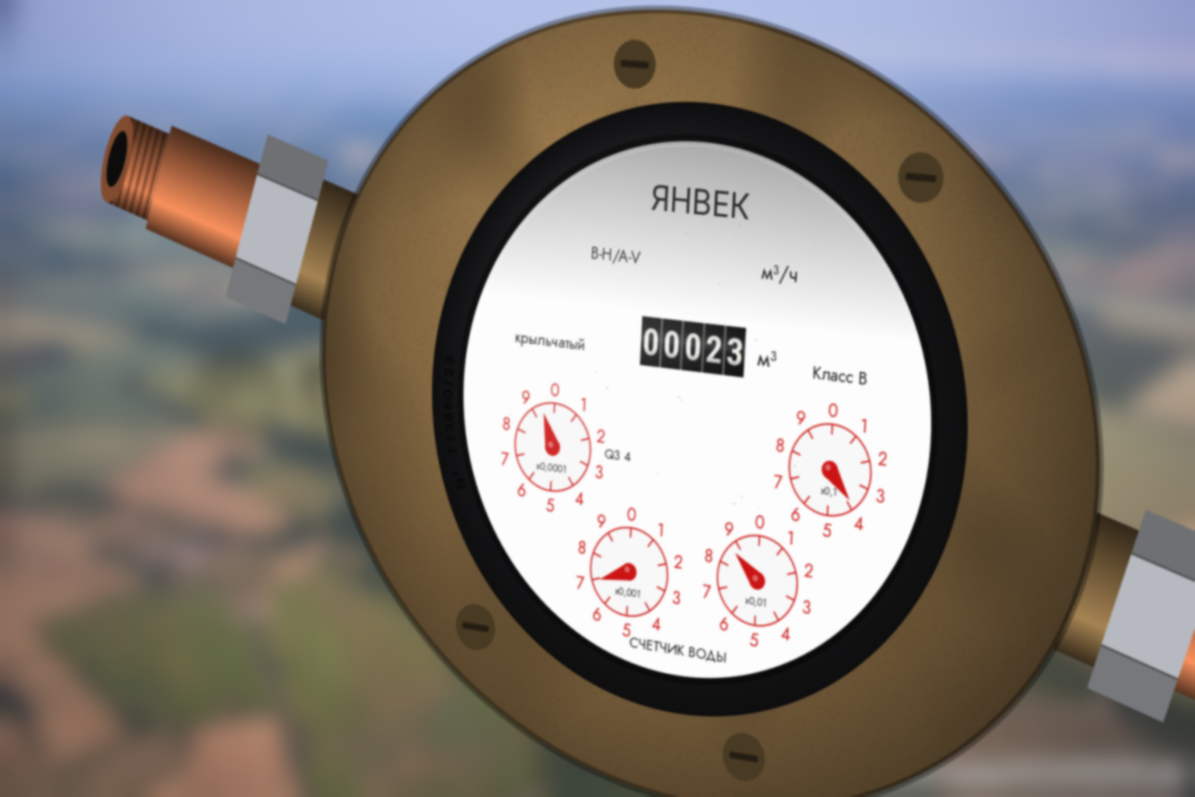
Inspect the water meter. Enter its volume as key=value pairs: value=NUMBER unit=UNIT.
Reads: value=23.3869 unit=m³
